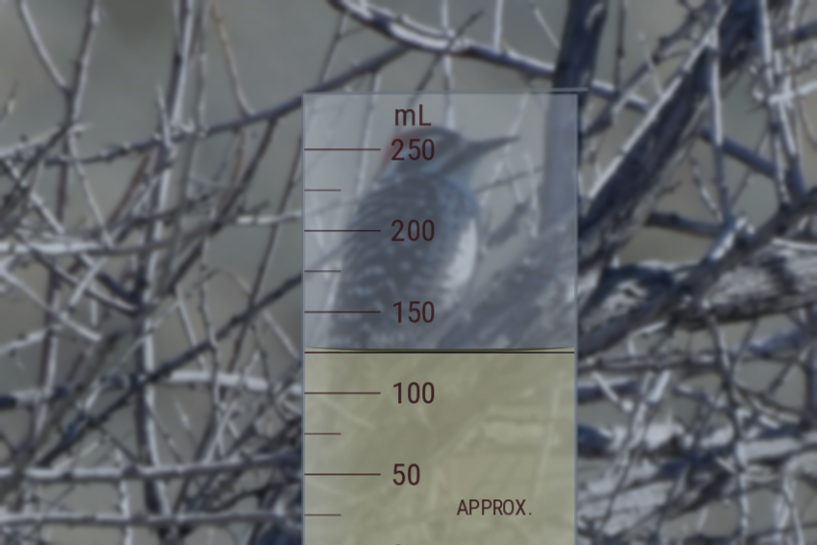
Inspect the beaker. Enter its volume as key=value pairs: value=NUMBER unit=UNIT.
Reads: value=125 unit=mL
